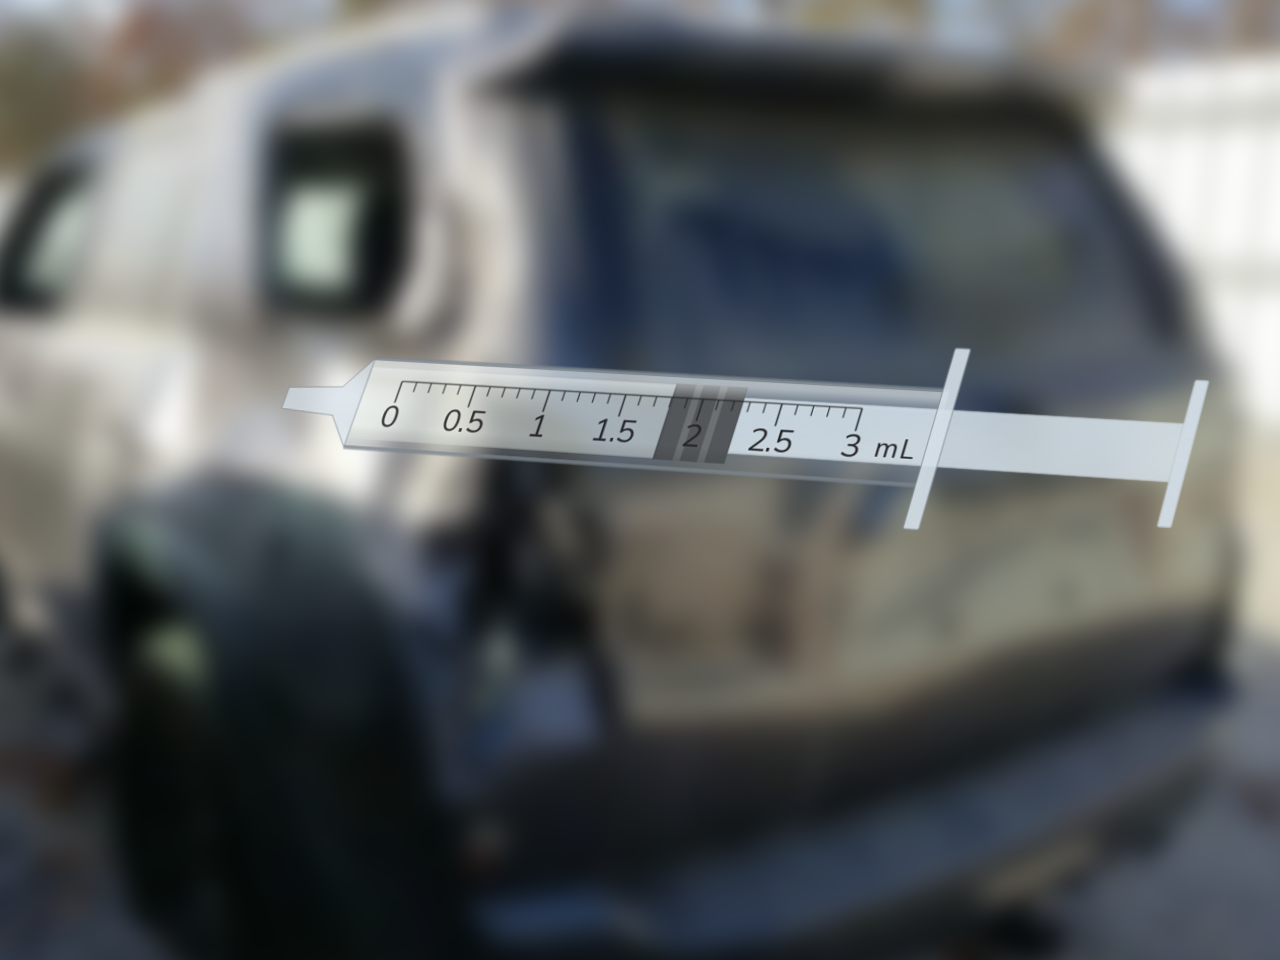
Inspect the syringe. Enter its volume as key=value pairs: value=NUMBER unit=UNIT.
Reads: value=1.8 unit=mL
